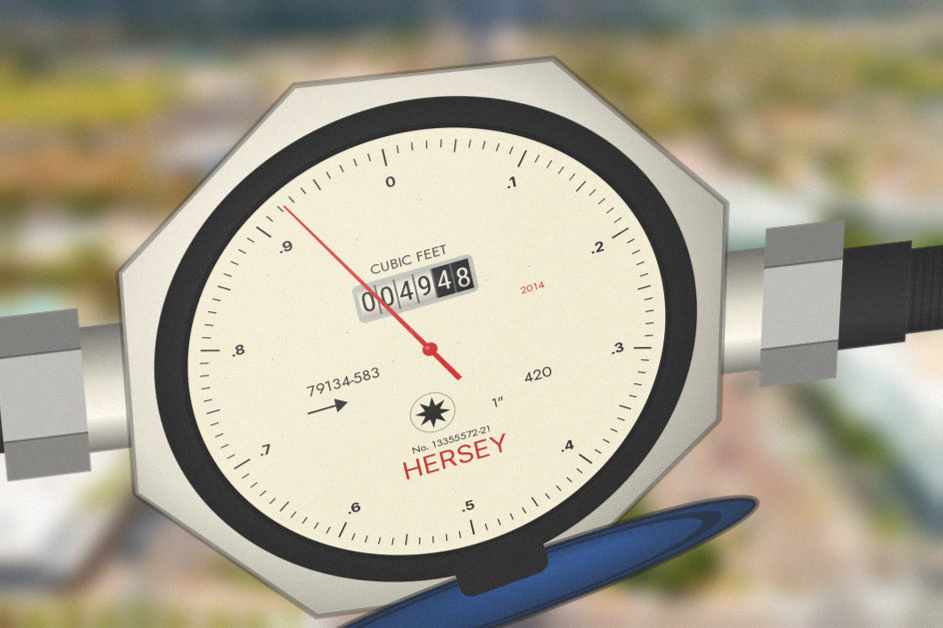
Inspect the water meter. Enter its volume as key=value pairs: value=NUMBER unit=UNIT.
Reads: value=4947.92 unit=ft³
